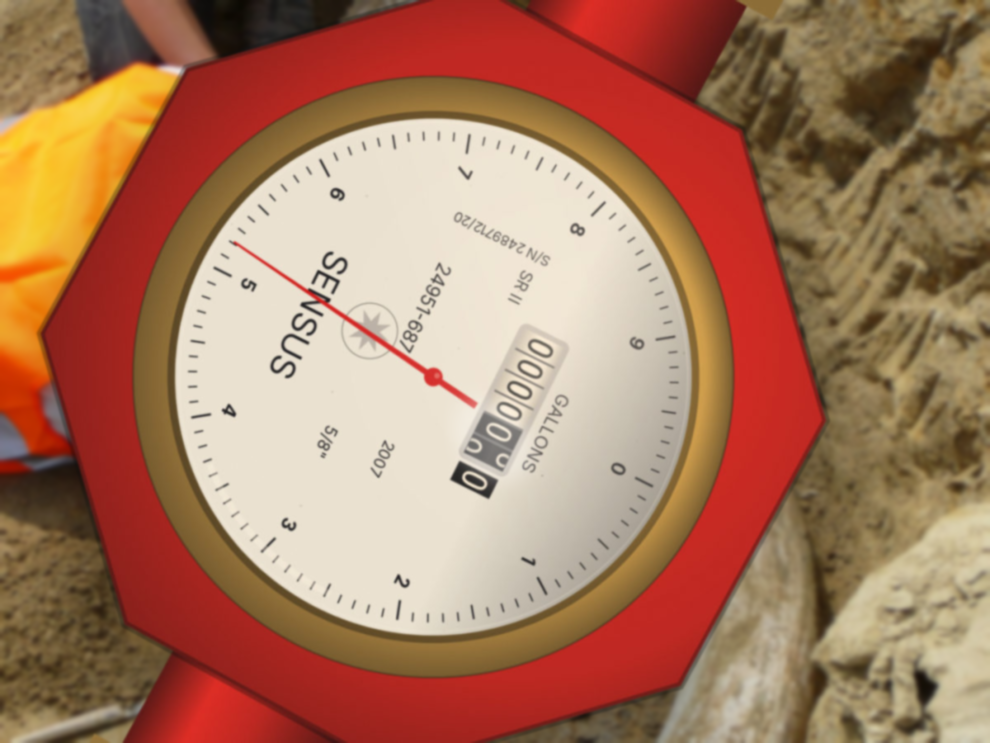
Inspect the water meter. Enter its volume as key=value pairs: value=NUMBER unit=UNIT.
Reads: value=85.2 unit=gal
